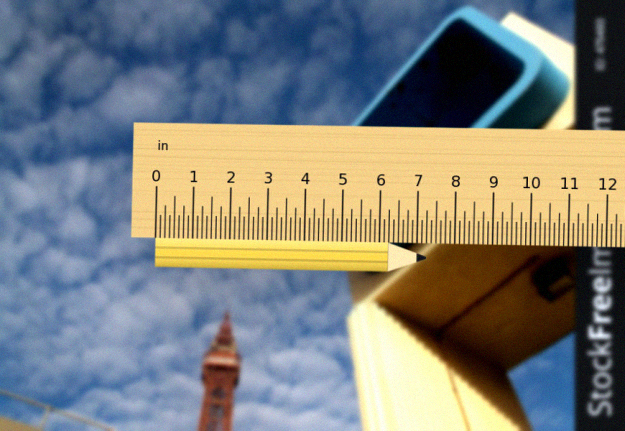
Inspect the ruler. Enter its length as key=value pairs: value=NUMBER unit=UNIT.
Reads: value=7.25 unit=in
